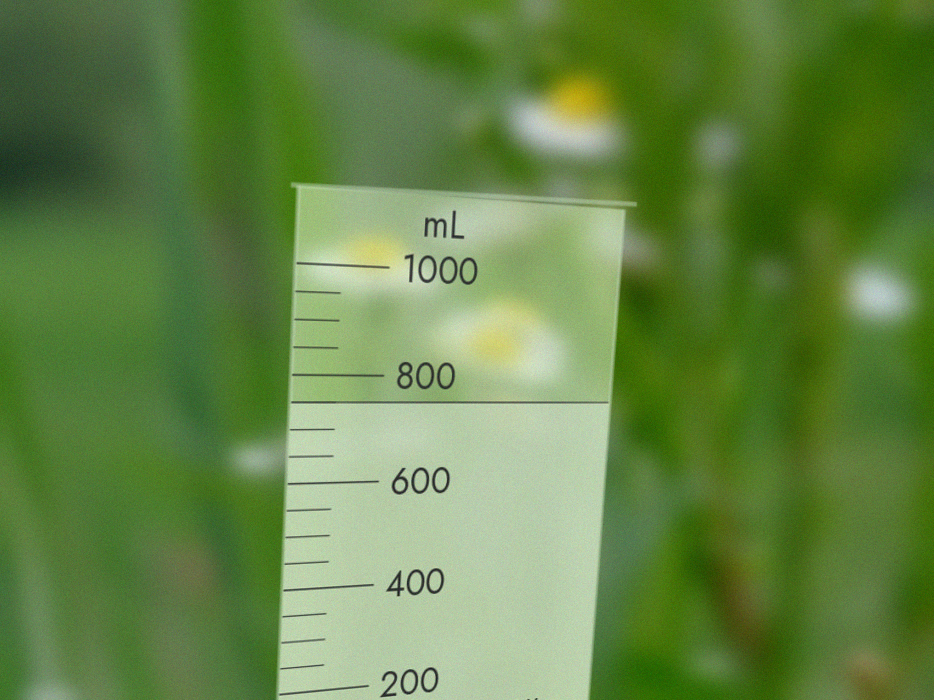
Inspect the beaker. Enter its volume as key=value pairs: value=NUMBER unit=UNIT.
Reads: value=750 unit=mL
